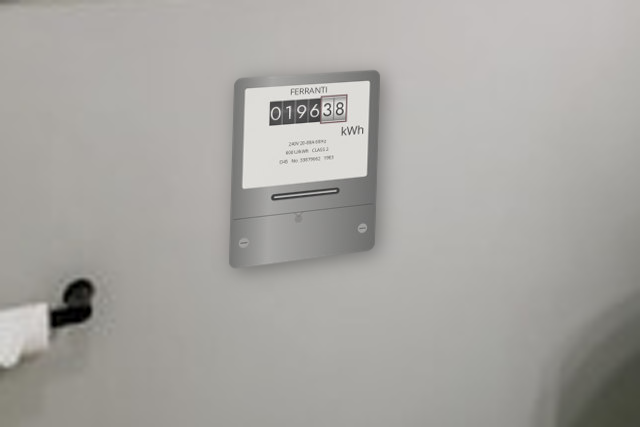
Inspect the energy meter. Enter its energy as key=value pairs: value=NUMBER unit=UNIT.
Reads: value=196.38 unit=kWh
